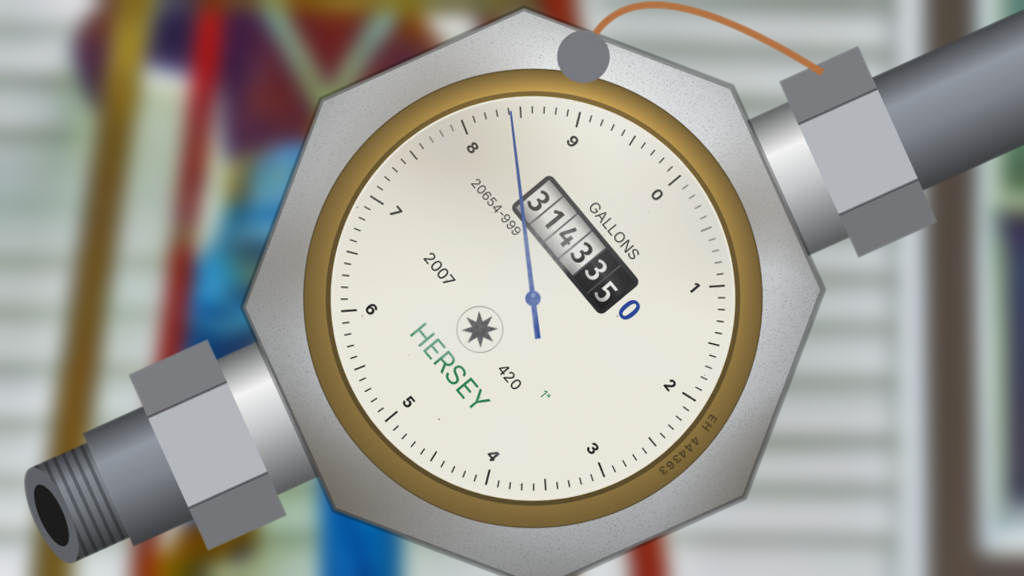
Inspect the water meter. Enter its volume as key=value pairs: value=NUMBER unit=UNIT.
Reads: value=3143348.4 unit=gal
